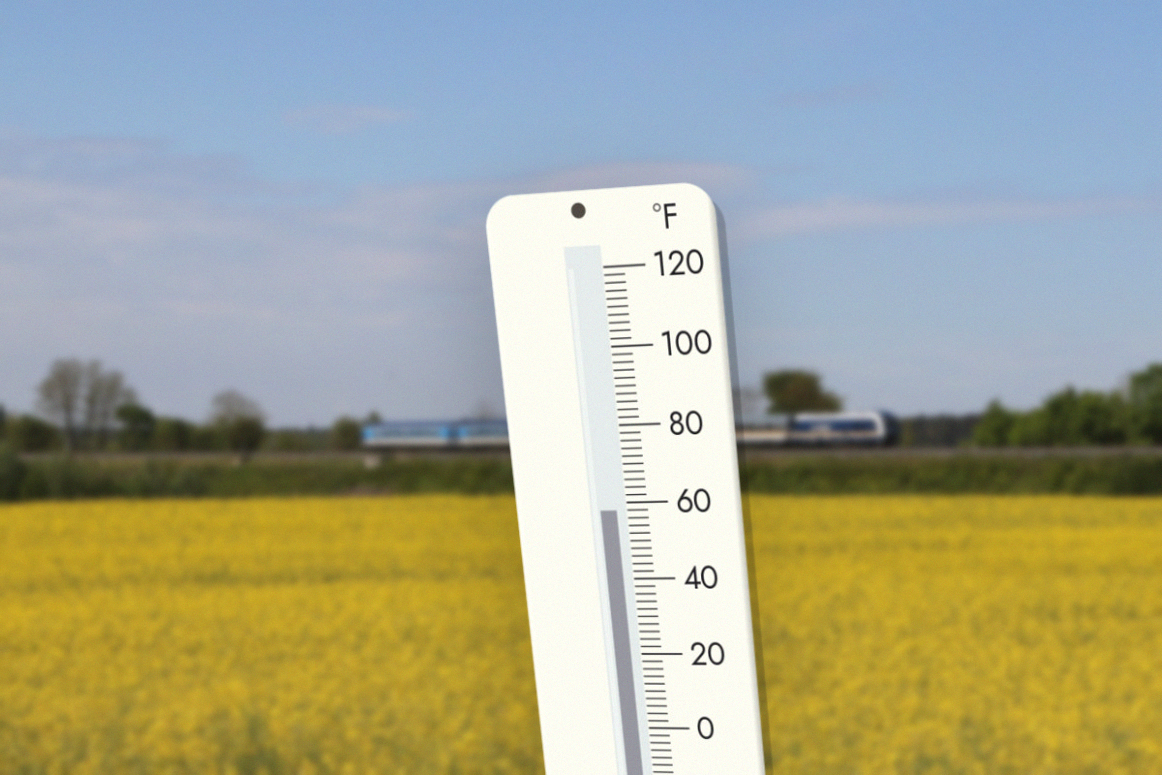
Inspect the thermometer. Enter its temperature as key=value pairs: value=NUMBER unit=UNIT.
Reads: value=58 unit=°F
